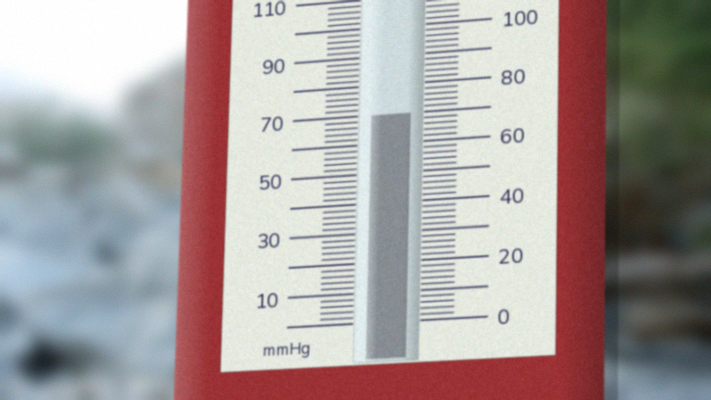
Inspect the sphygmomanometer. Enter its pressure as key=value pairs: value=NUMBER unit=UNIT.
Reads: value=70 unit=mmHg
